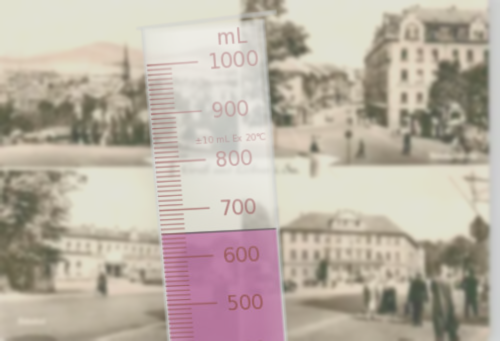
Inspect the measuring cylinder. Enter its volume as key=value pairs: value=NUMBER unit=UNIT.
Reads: value=650 unit=mL
